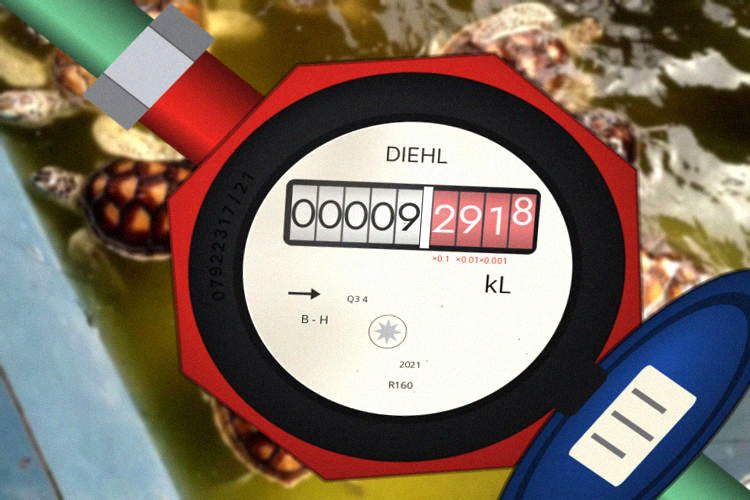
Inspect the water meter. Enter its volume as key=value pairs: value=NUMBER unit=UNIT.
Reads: value=9.2918 unit=kL
